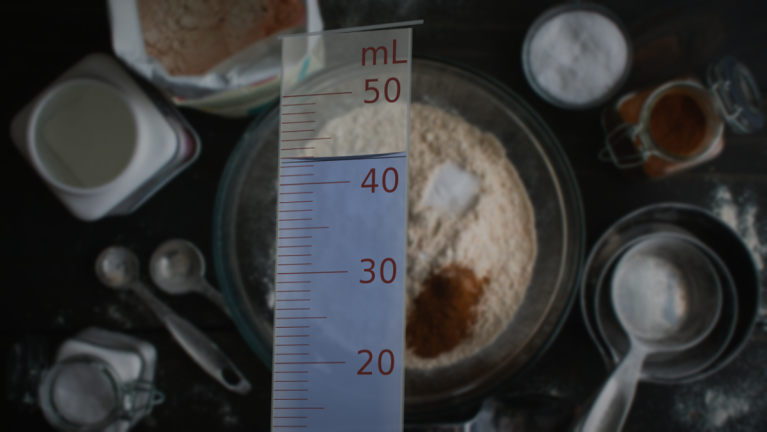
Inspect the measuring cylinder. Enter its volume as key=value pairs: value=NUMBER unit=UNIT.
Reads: value=42.5 unit=mL
